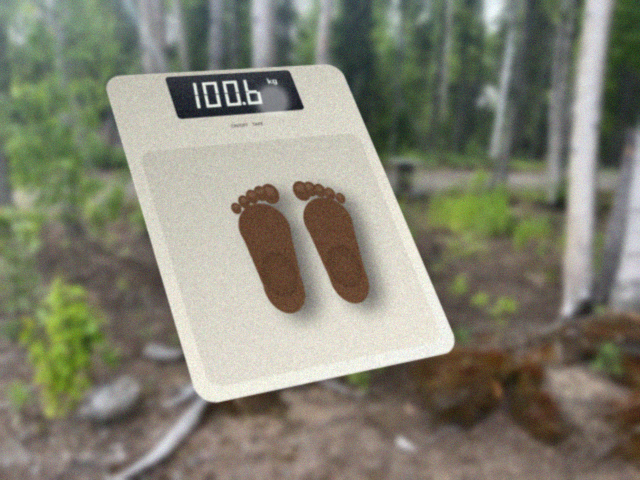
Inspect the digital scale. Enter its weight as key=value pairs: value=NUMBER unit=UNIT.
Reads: value=100.6 unit=kg
